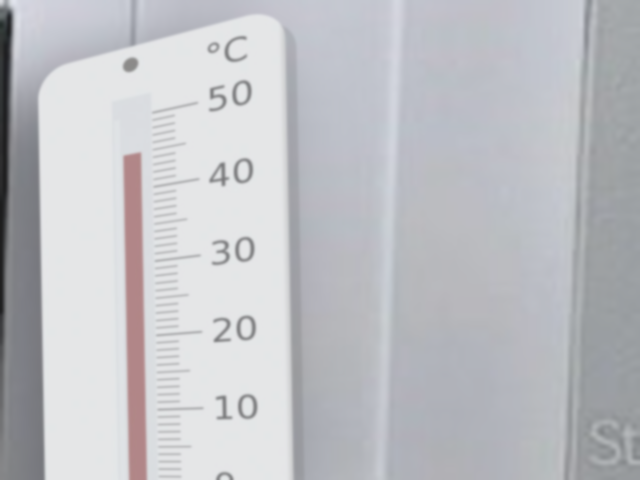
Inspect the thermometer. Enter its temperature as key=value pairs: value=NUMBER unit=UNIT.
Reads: value=45 unit=°C
